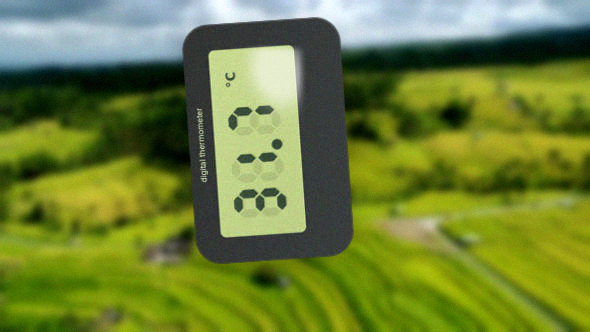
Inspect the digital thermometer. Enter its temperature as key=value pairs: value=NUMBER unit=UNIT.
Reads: value=31.7 unit=°C
